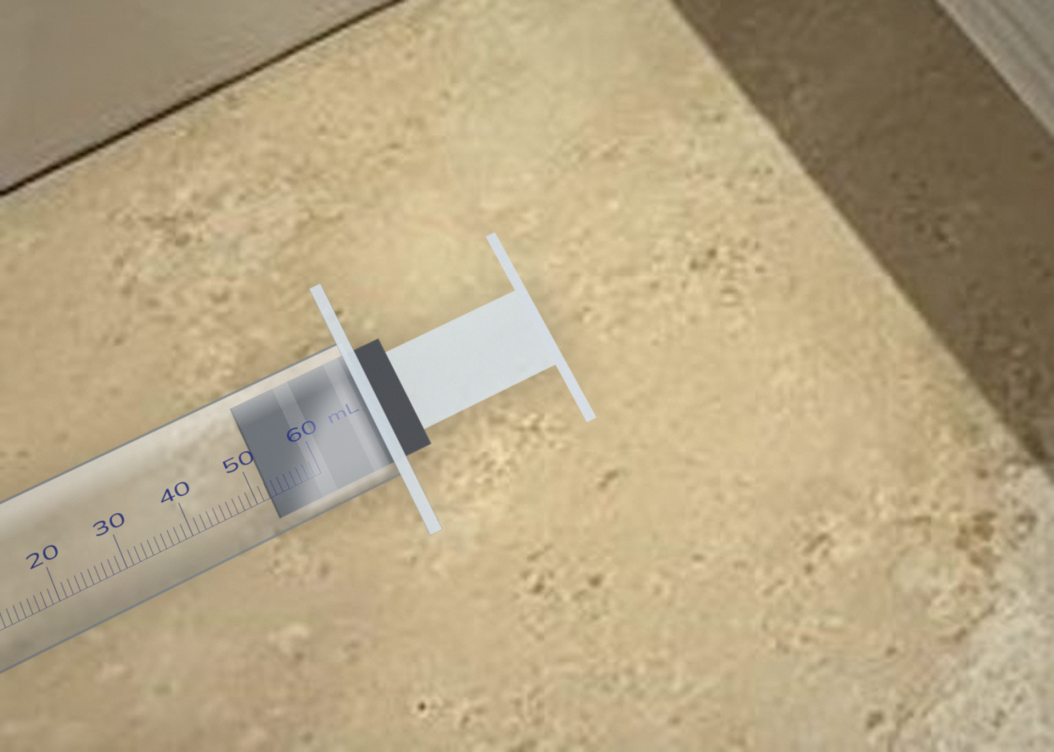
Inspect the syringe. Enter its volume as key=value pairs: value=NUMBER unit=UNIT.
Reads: value=52 unit=mL
